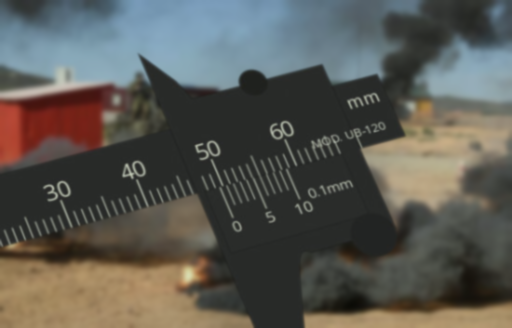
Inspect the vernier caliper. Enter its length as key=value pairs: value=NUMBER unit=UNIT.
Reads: value=49.6 unit=mm
